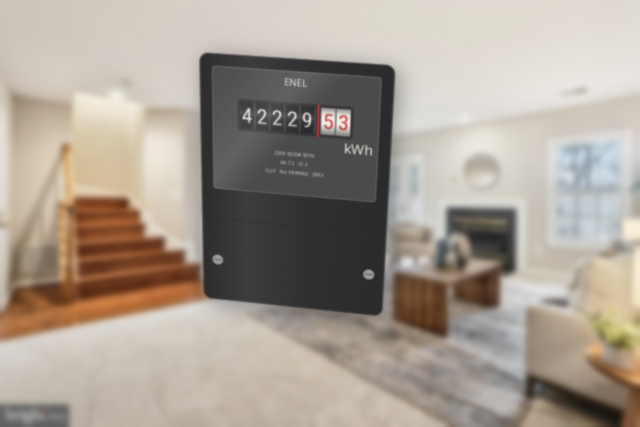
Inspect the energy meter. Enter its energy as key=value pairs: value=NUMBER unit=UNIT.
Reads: value=42229.53 unit=kWh
